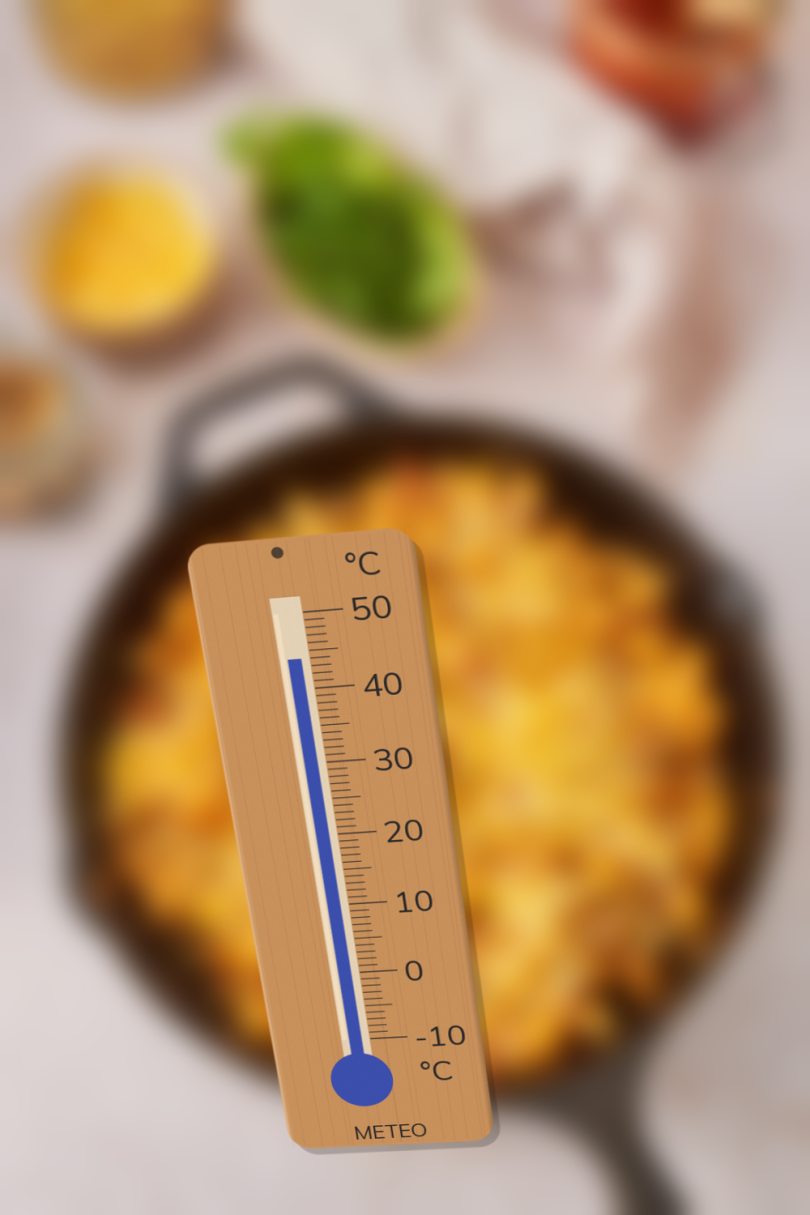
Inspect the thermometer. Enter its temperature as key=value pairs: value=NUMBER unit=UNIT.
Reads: value=44 unit=°C
